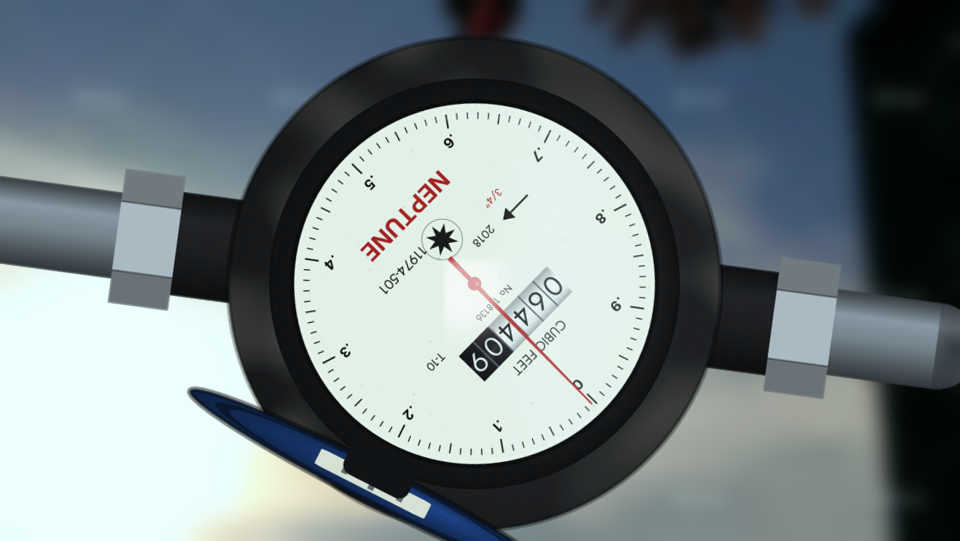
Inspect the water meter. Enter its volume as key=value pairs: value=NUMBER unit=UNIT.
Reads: value=64409.00 unit=ft³
